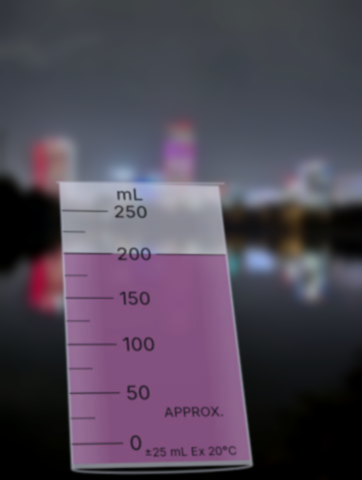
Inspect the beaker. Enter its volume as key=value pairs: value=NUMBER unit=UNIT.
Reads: value=200 unit=mL
